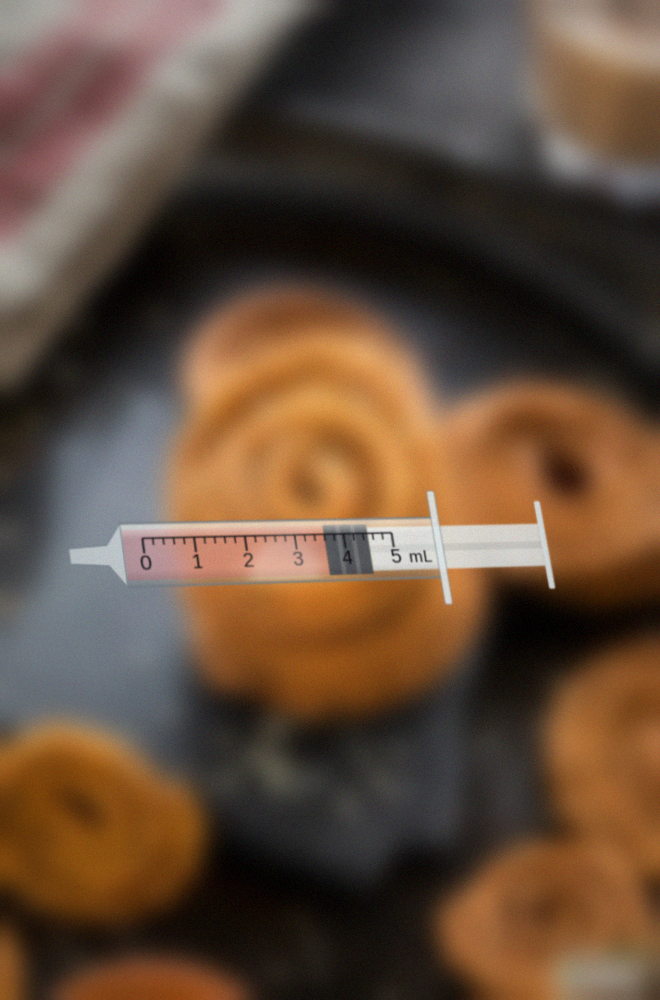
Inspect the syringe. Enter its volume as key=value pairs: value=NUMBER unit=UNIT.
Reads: value=3.6 unit=mL
